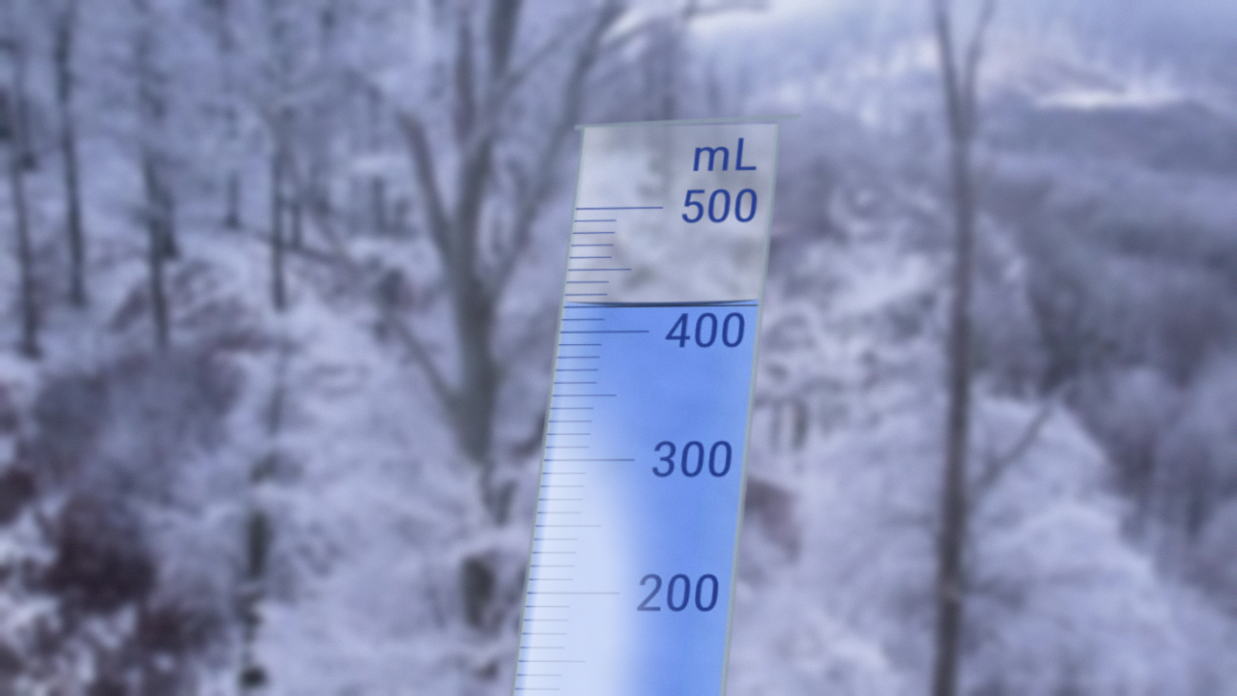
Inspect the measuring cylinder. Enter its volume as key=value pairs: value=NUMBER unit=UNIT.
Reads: value=420 unit=mL
